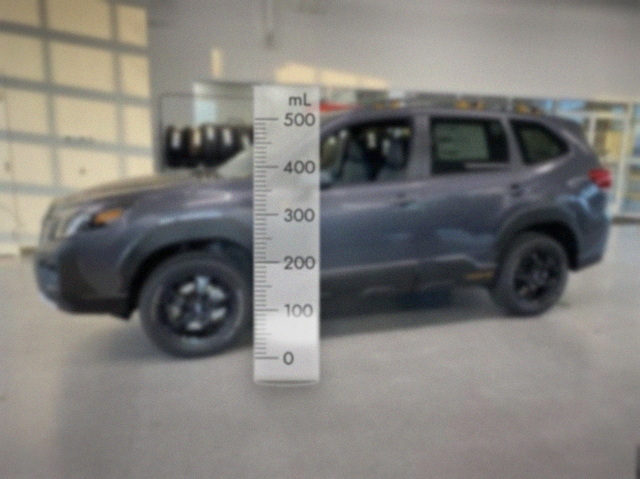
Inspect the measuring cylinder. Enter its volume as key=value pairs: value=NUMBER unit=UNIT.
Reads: value=200 unit=mL
